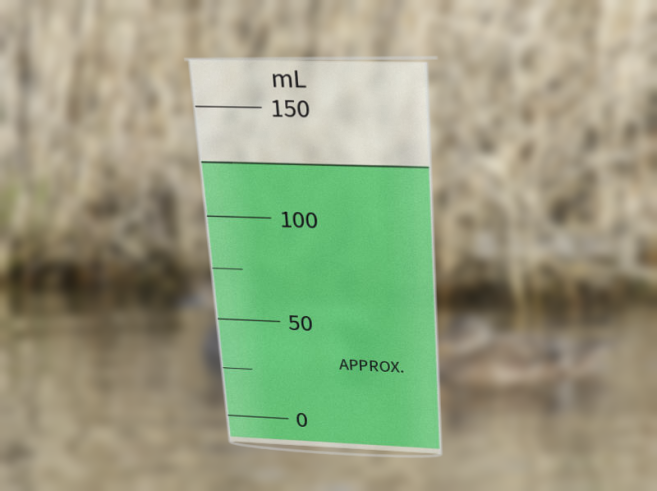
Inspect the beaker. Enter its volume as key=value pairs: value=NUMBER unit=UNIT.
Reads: value=125 unit=mL
